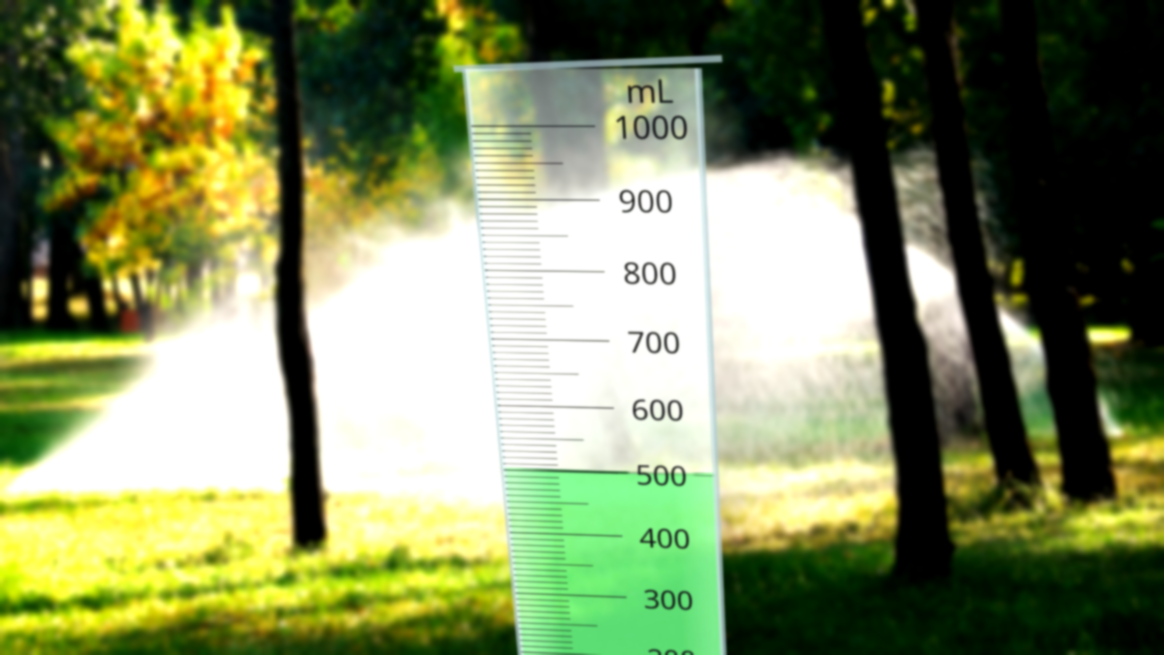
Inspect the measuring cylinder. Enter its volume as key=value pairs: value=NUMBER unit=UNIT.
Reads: value=500 unit=mL
